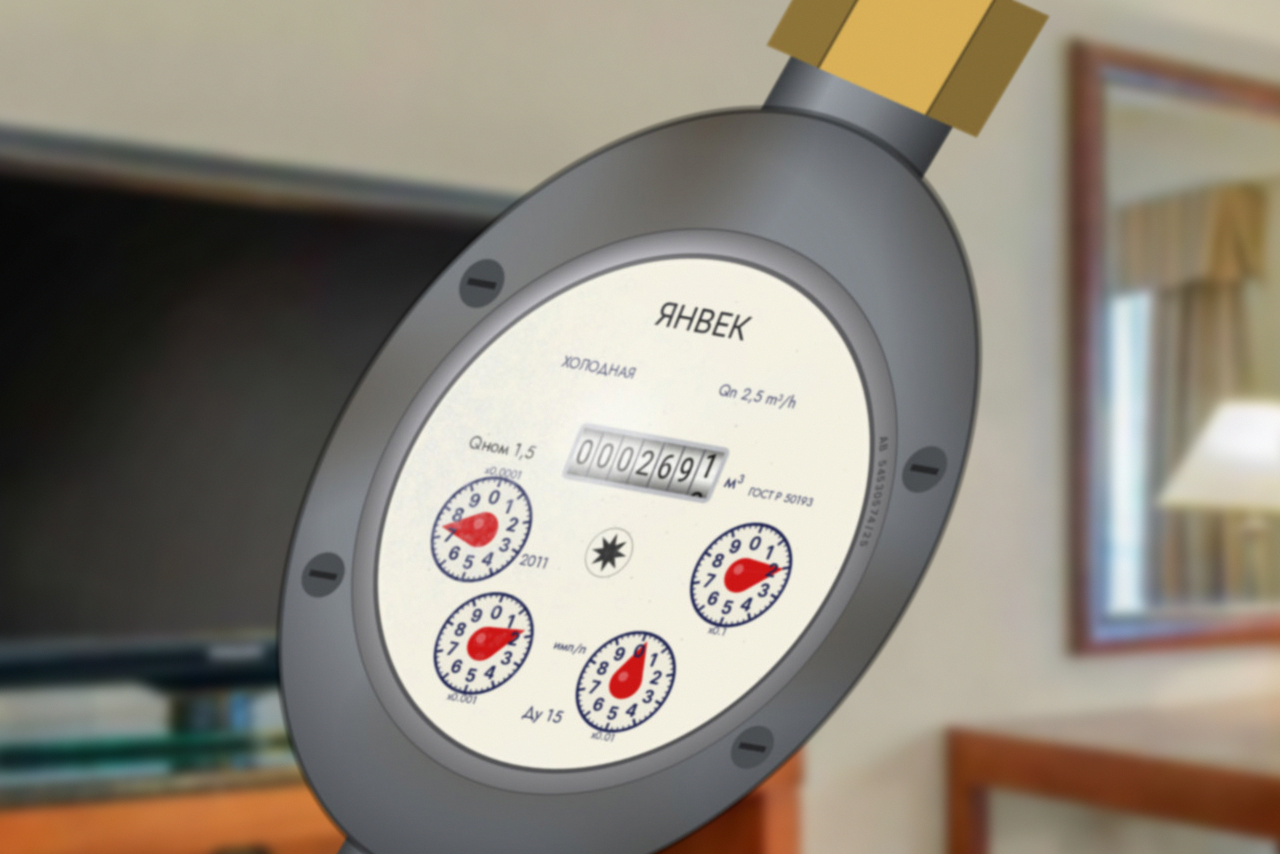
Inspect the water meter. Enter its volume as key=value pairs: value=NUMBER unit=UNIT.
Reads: value=2691.2017 unit=m³
